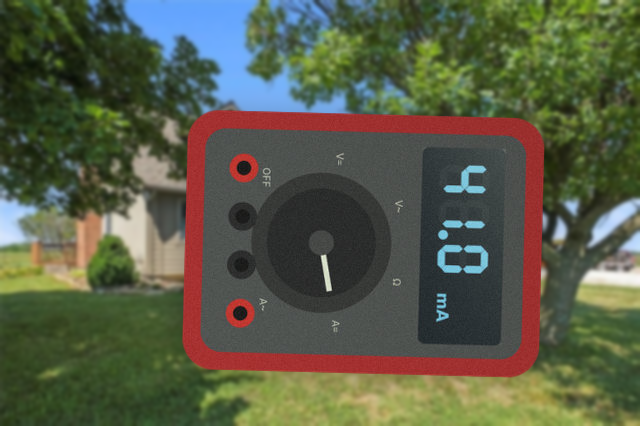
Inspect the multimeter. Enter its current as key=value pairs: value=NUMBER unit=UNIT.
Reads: value=41.0 unit=mA
